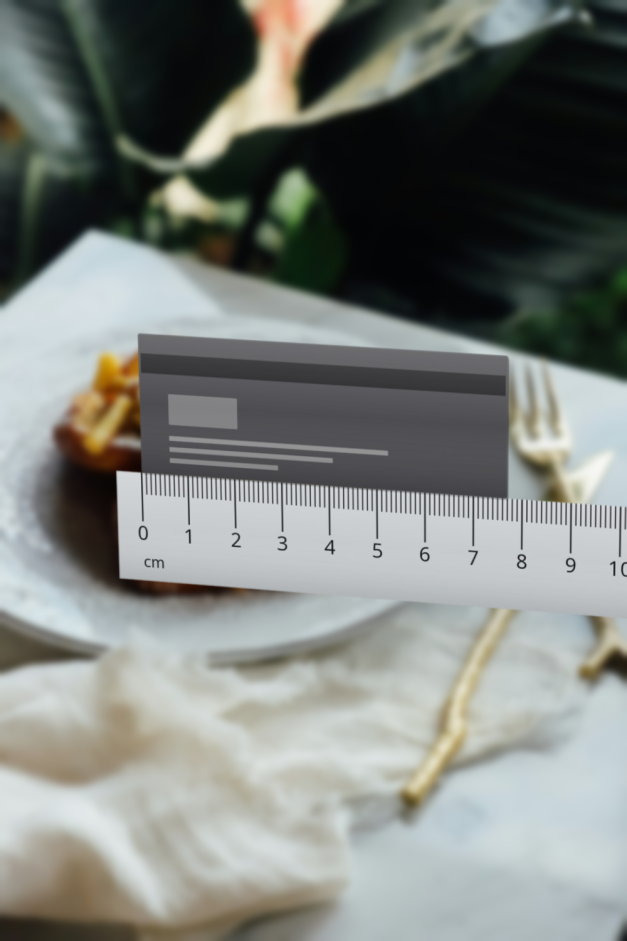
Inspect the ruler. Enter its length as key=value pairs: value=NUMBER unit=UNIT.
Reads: value=7.7 unit=cm
